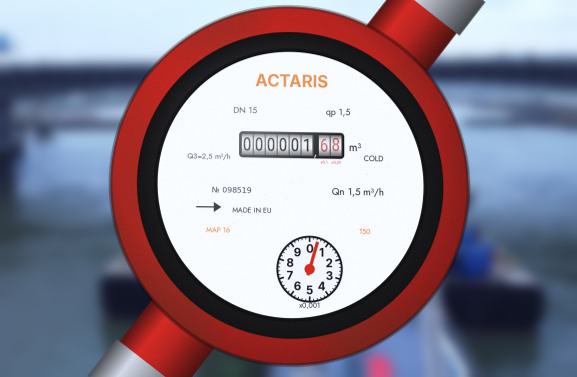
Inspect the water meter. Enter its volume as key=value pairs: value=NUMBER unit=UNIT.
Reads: value=1.680 unit=m³
